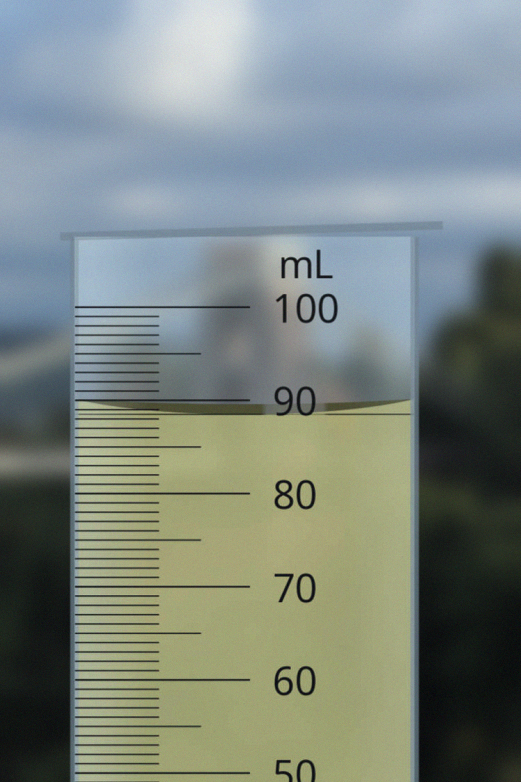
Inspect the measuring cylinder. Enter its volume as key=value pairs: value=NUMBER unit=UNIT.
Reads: value=88.5 unit=mL
